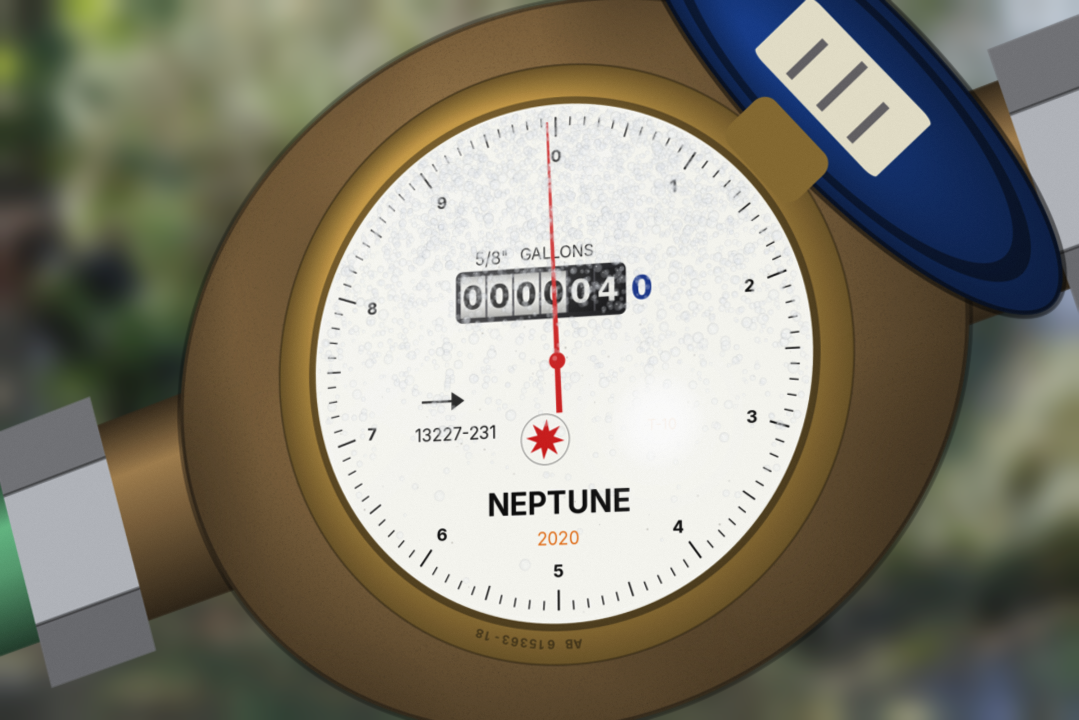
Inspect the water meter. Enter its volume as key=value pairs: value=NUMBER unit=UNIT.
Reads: value=39.9 unit=gal
